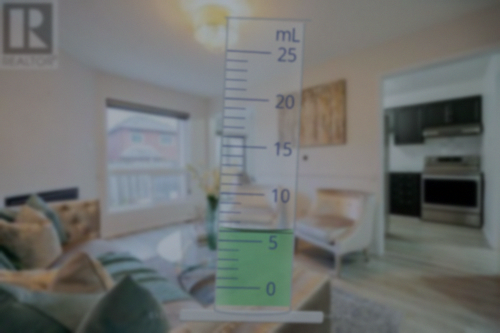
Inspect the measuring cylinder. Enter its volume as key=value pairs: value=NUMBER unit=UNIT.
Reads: value=6 unit=mL
